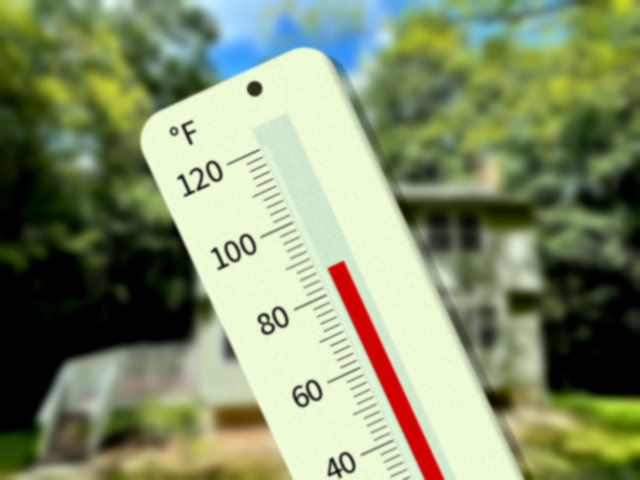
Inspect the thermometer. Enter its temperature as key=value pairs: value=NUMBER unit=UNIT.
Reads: value=86 unit=°F
